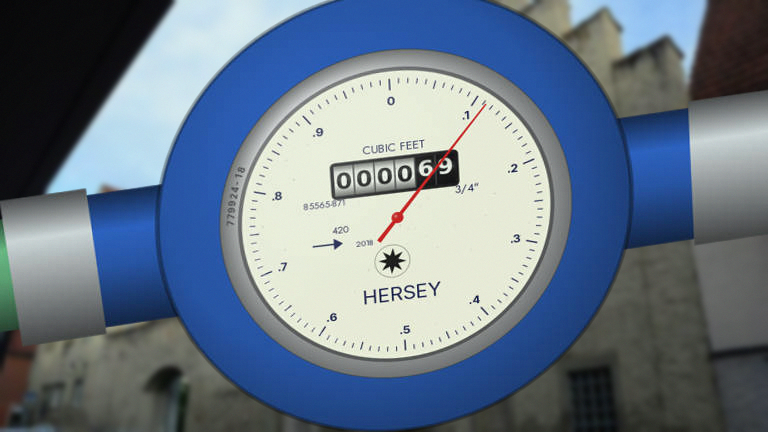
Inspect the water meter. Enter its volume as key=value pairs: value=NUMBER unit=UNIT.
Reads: value=69.11 unit=ft³
